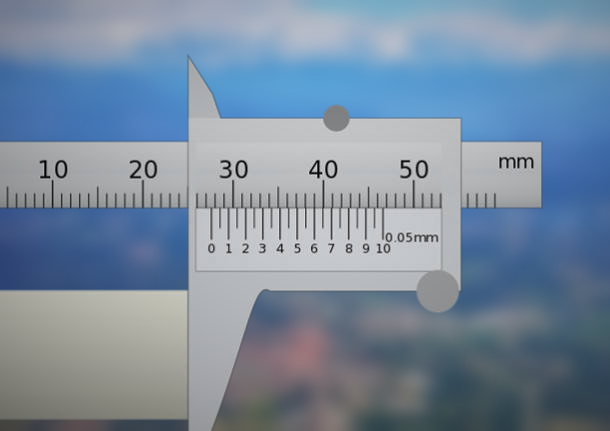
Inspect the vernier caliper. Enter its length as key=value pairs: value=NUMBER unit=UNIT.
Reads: value=27.6 unit=mm
